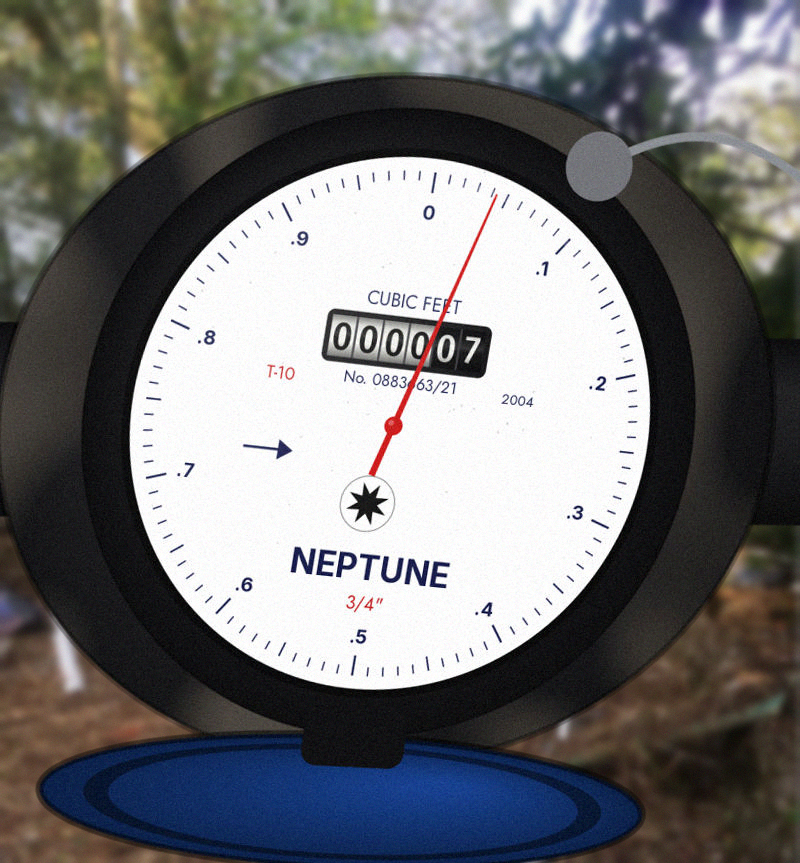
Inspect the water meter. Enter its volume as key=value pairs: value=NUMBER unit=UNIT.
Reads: value=7.04 unit=ft³
